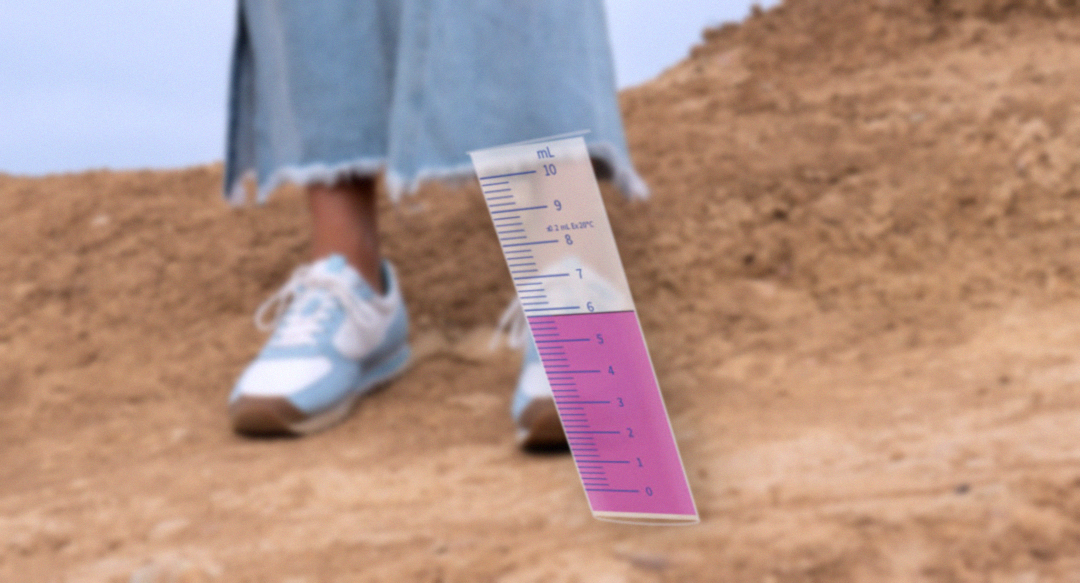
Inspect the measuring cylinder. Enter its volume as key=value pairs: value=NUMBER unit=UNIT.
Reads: value=5.8 unit=mL
